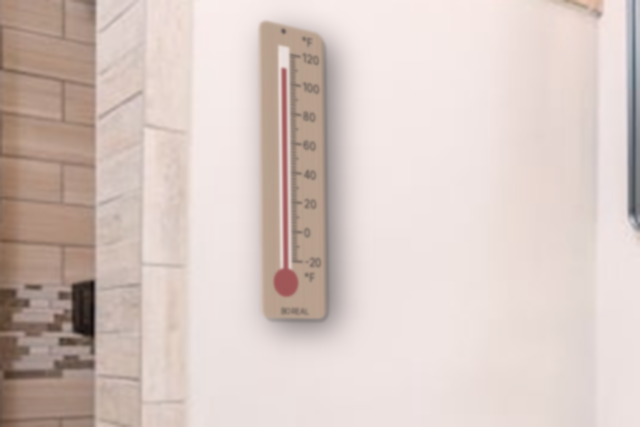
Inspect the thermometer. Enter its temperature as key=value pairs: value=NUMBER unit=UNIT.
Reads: value=110 unit=°F
